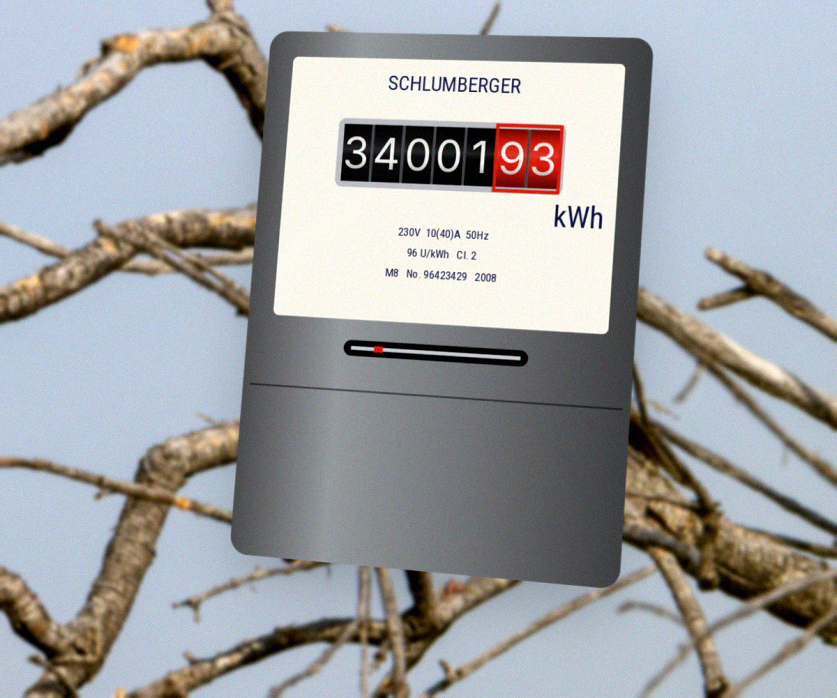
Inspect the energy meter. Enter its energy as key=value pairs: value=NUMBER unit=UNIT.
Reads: value=34001.93 unit=kWh
